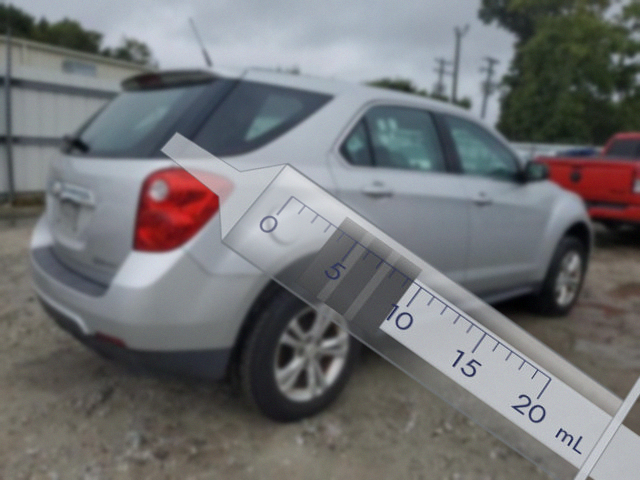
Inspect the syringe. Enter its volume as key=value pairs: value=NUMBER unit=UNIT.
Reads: value=3.5 unit=mL
